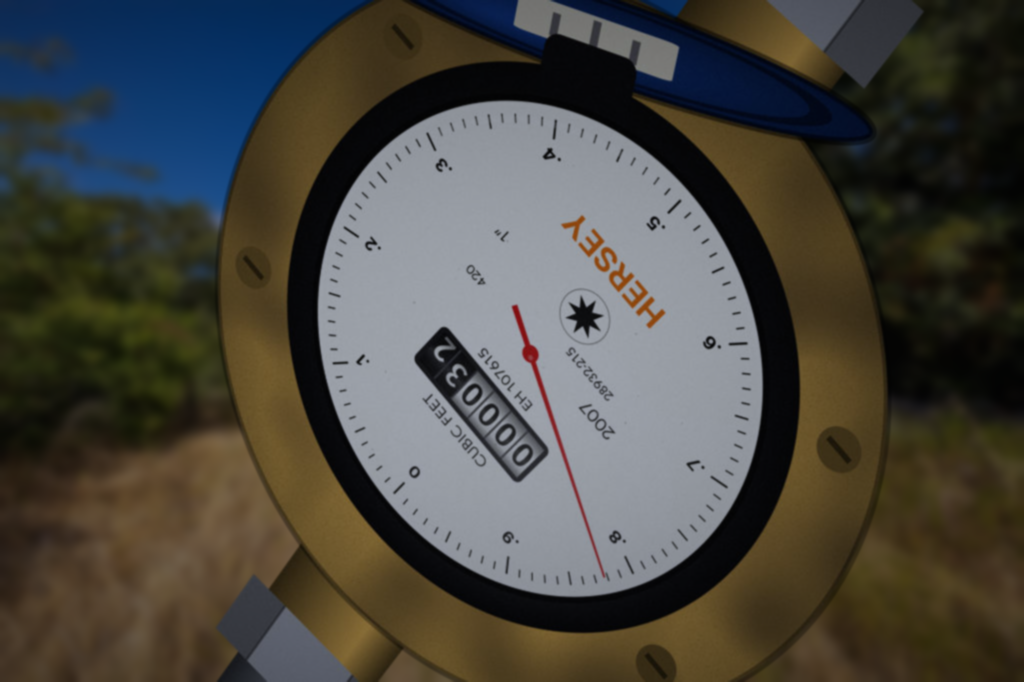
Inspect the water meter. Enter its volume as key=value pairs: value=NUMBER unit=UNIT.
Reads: value=31.82 unit=ft³
